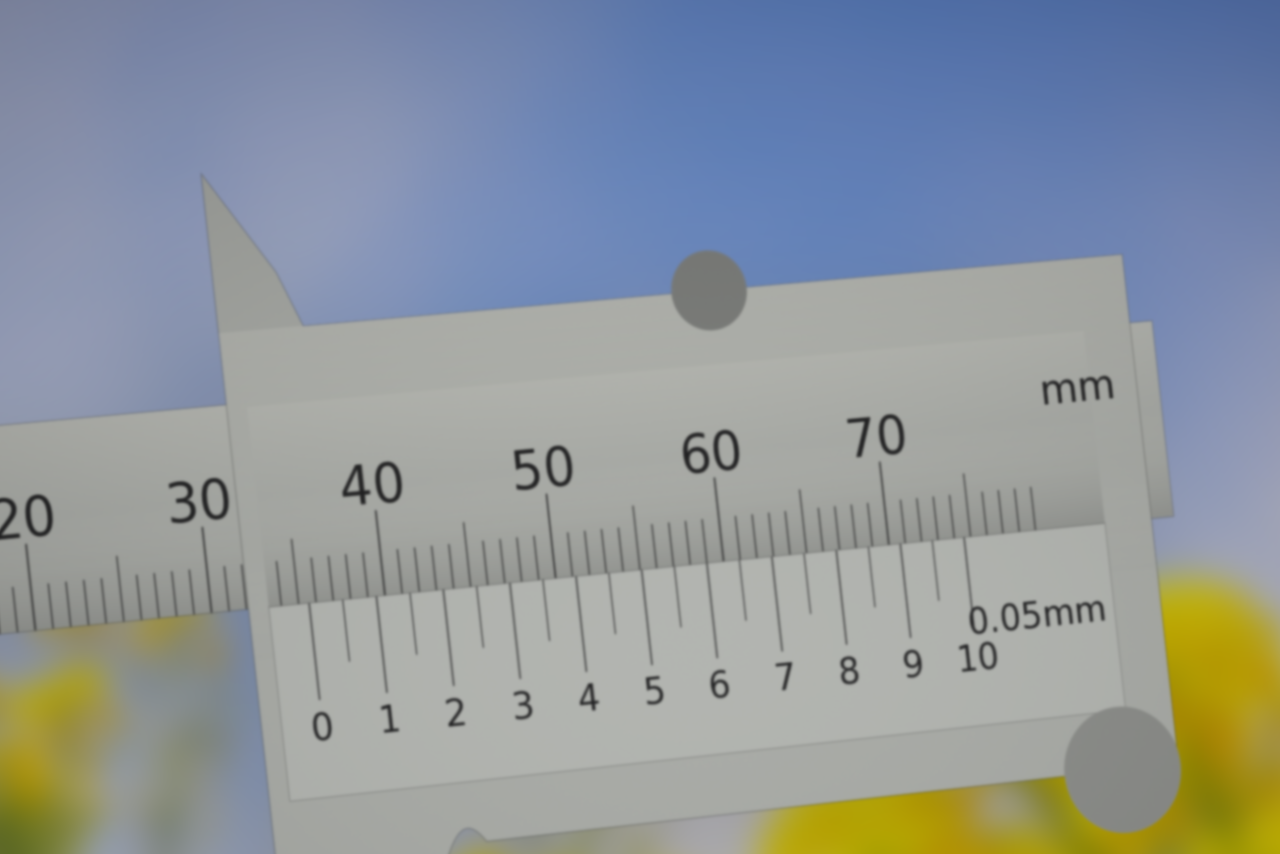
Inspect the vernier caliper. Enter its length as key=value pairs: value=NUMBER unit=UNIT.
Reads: value=35.6 unit=mm
